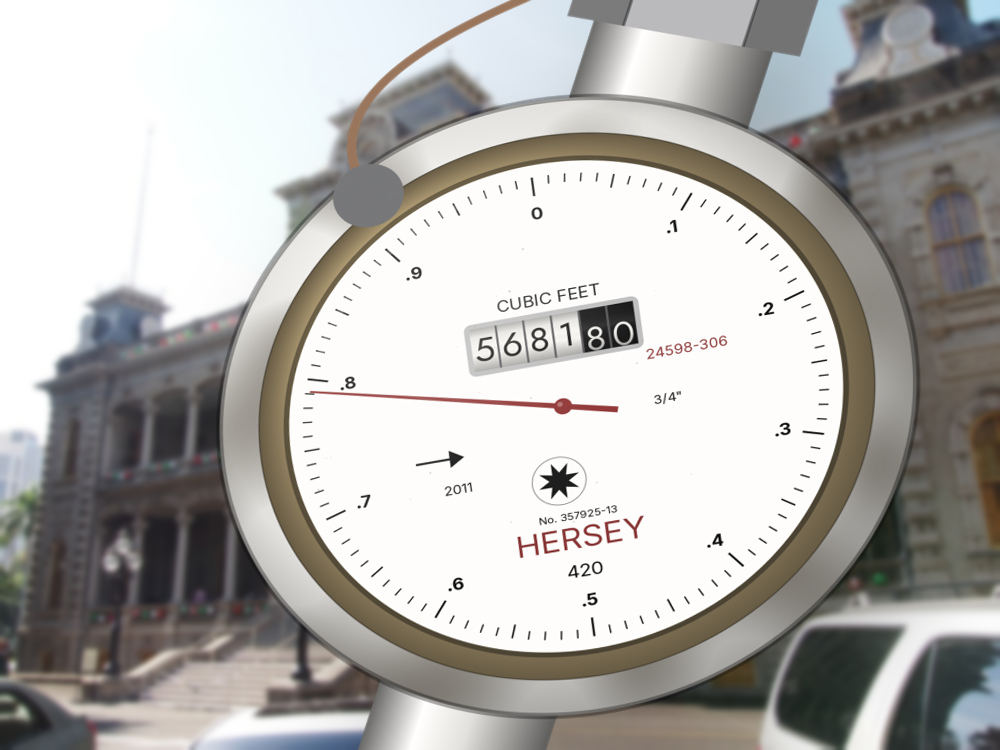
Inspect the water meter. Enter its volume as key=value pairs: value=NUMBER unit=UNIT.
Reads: value=568179.79 unit=ft³
